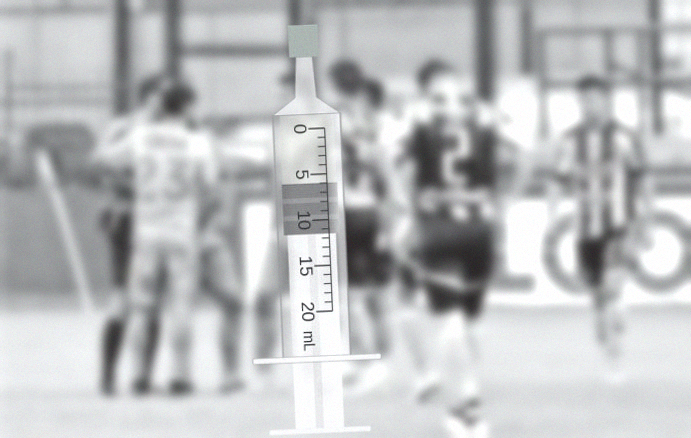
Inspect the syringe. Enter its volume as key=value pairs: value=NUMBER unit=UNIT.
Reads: value=6 unit=mL
